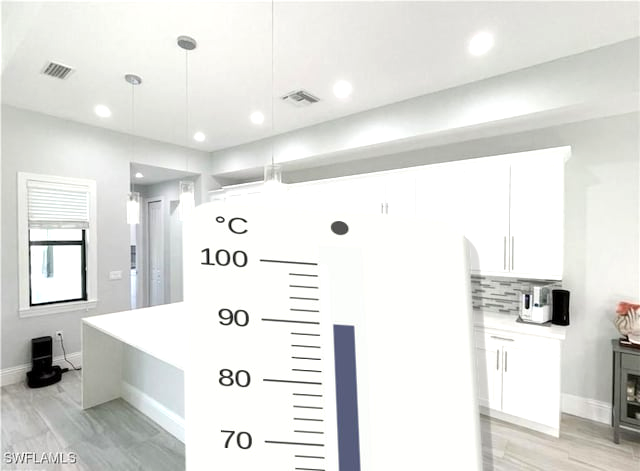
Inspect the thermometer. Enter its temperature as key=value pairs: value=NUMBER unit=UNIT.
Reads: value=90 unit=°C
